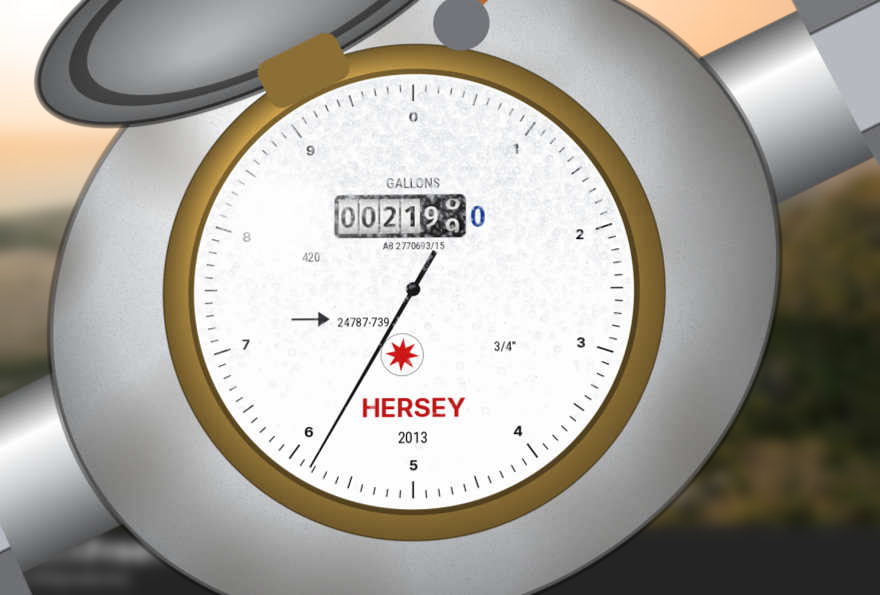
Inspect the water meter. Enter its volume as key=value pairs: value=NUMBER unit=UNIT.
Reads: value=21985.8 unit=gal
